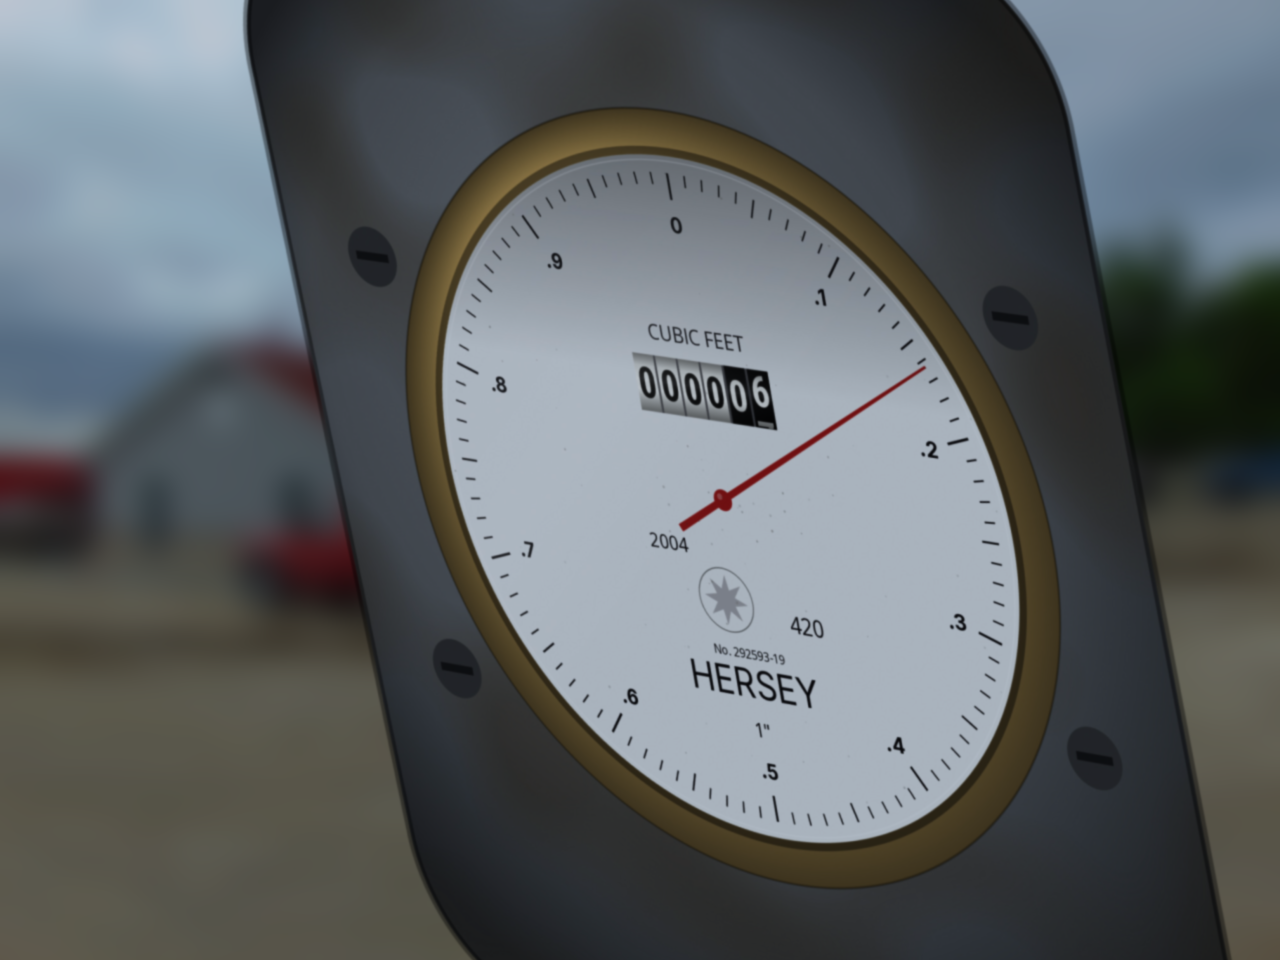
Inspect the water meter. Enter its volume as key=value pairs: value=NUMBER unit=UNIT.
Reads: value=6.16 unit=ft³
